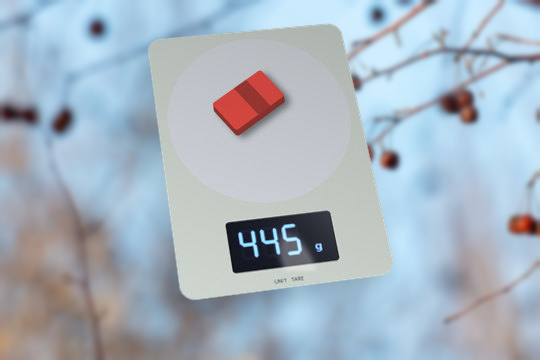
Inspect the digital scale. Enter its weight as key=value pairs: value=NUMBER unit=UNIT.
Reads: value=445 unit=g
